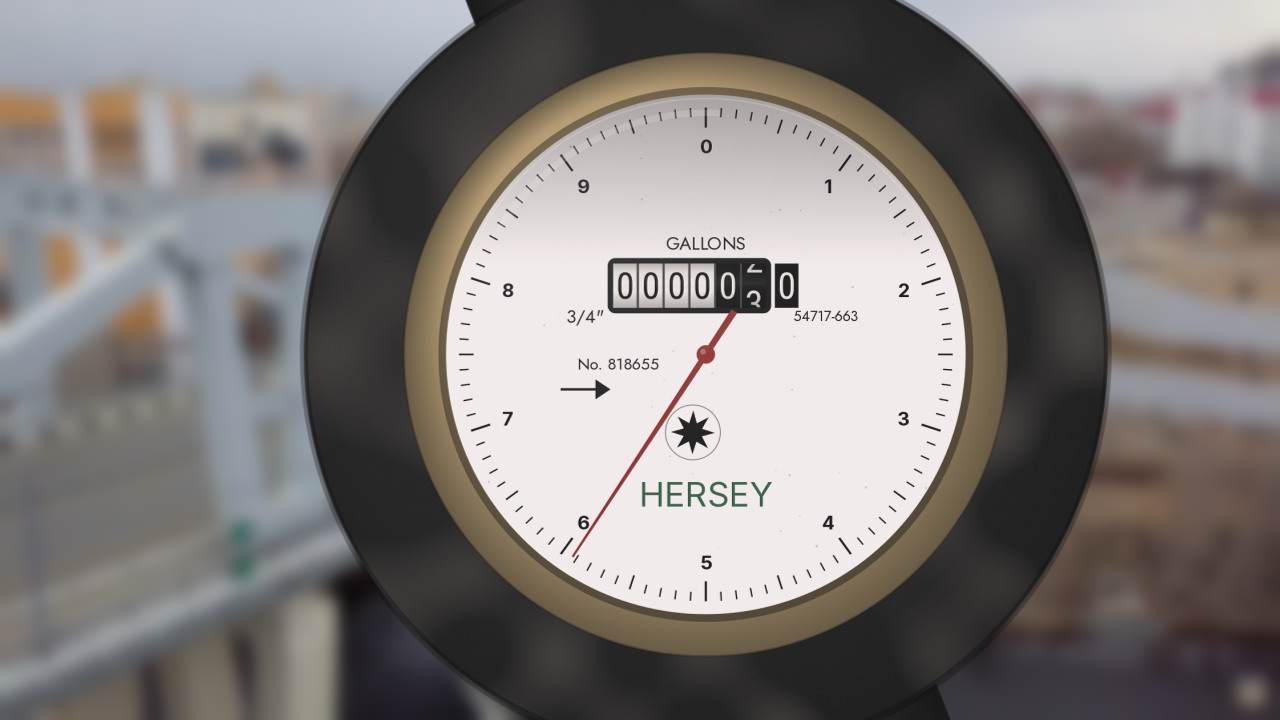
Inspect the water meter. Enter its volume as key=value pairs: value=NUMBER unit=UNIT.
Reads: value=25.9 unit=gal
